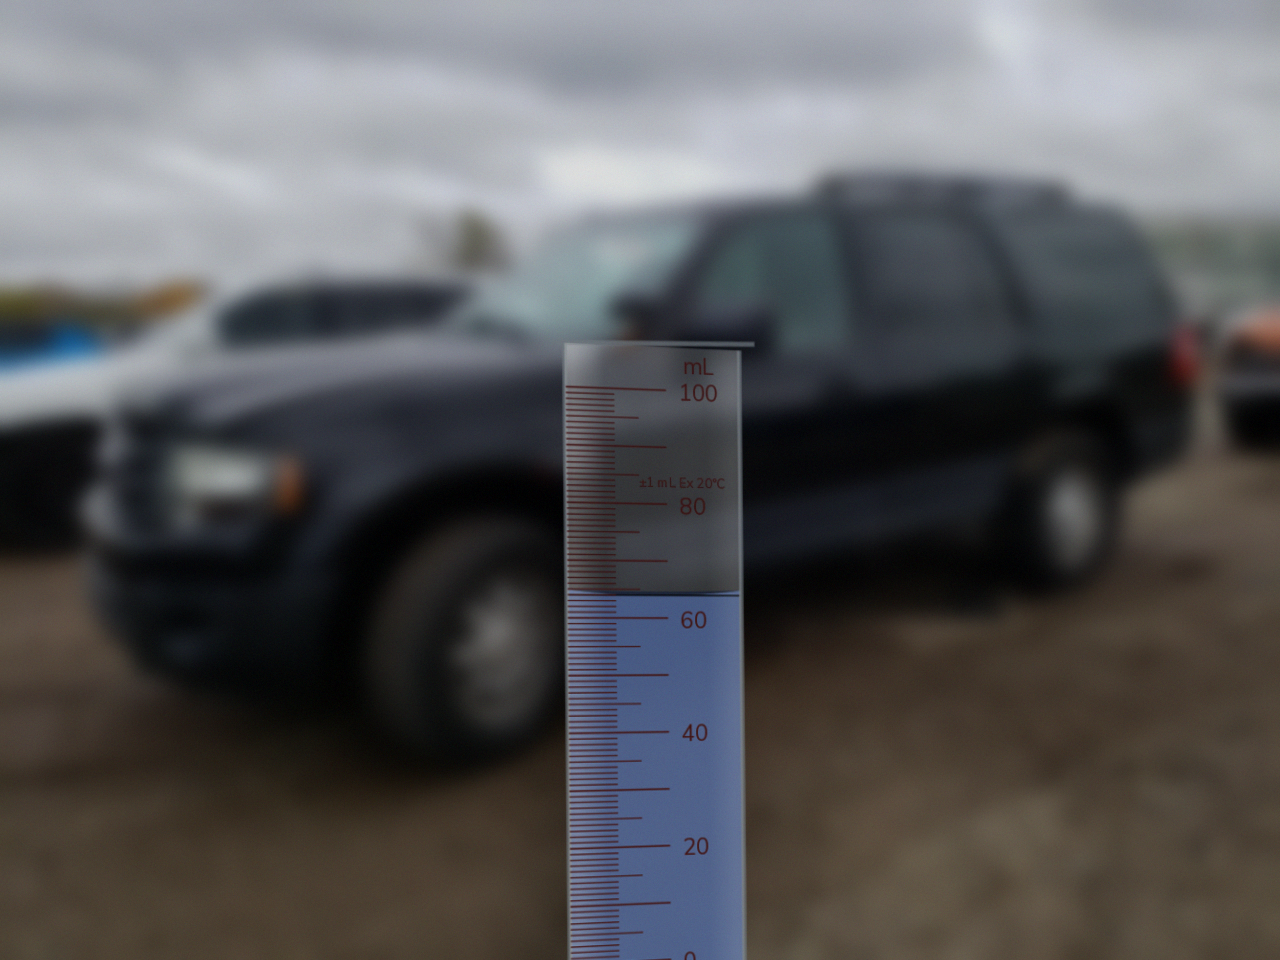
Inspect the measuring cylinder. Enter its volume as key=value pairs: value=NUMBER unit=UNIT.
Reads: value=64 unit=mL
